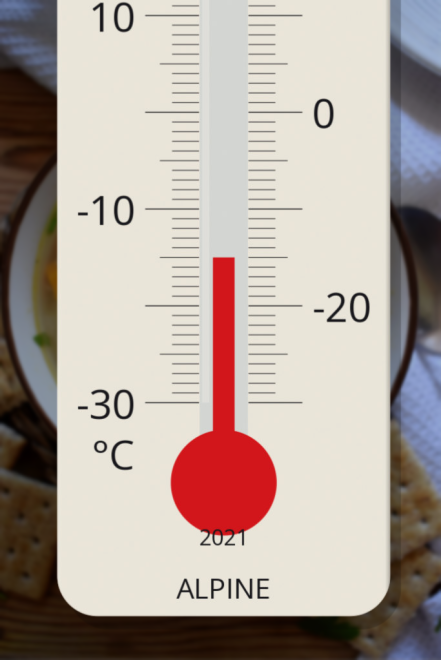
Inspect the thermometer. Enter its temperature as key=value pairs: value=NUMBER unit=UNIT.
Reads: value=-15 unit=°C
